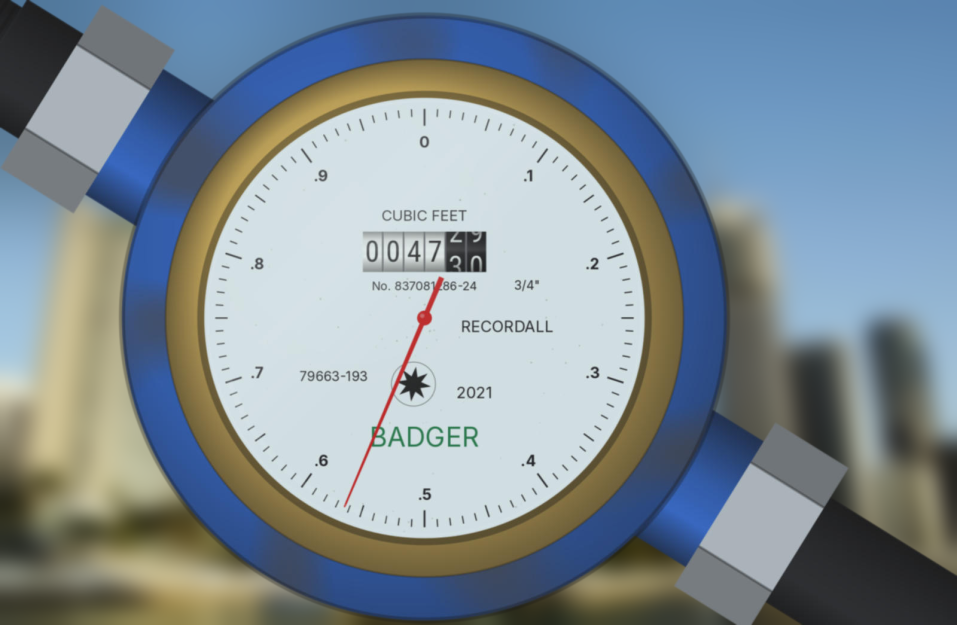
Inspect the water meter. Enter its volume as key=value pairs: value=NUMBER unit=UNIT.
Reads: value=4729.56 unit=ft³
